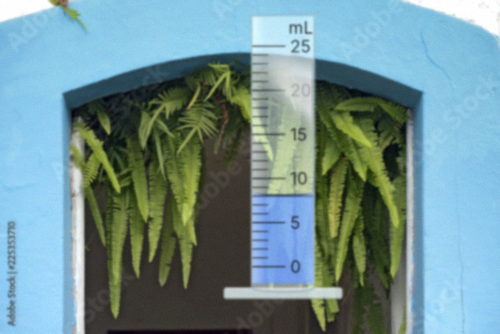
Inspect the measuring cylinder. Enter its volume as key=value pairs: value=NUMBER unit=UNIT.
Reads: value=8 unit=mL
